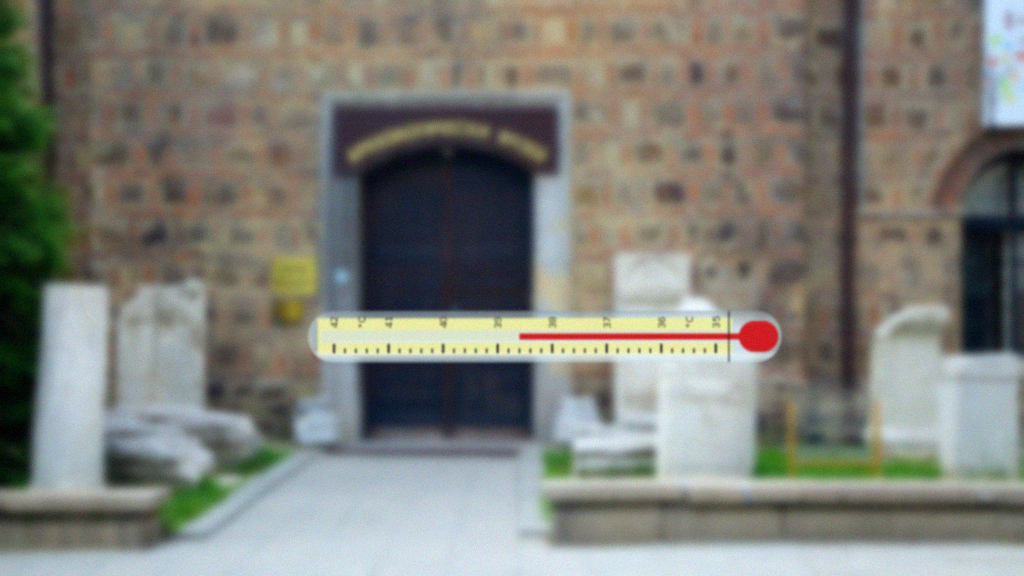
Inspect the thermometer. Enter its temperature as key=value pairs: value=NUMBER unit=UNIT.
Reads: value=38.6 unit=°C
